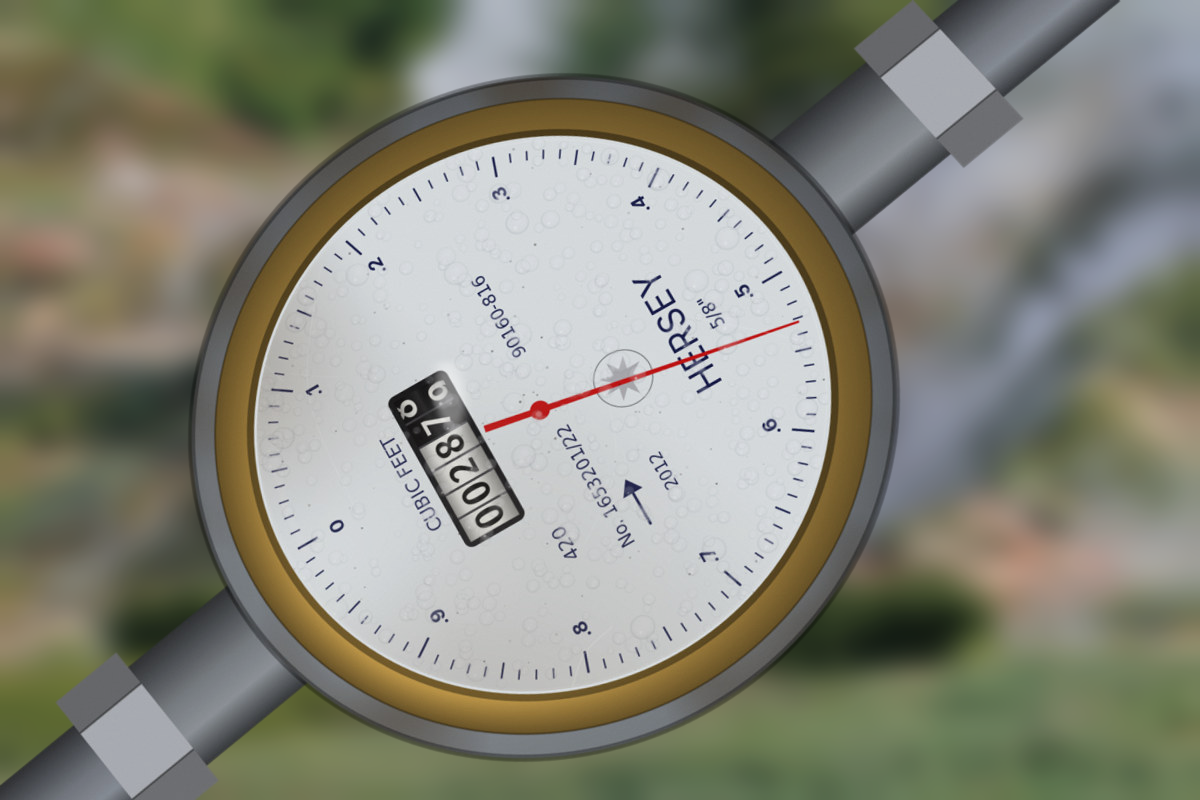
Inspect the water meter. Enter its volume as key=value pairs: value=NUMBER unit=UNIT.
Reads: value=2878.53 unit=ft³
